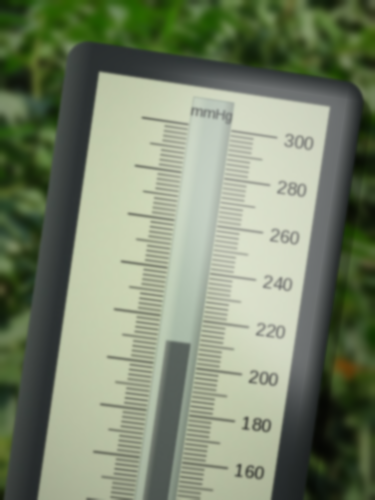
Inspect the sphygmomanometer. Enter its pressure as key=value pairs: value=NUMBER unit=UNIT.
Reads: value=210 unit=mmHg
